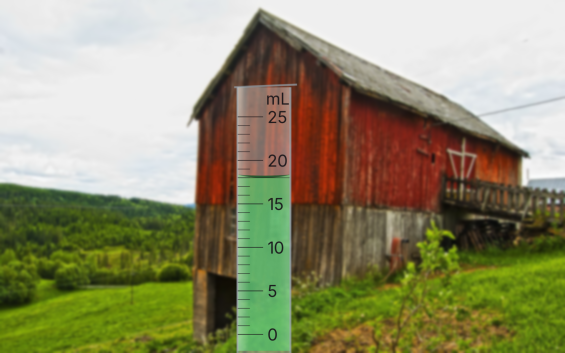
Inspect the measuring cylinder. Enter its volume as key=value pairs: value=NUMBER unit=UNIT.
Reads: value=18 unit=mL
